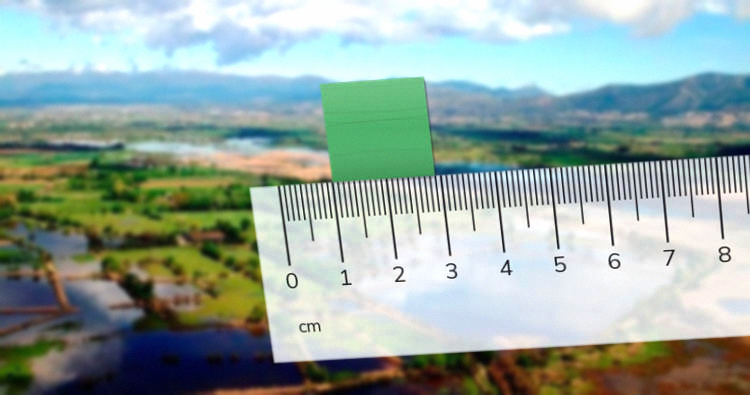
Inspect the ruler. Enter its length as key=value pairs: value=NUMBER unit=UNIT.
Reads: value=1.9 unit=cm
